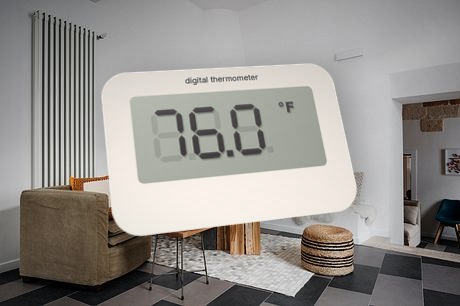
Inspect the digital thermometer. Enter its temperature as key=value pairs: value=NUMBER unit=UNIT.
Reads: value=76.0 unit=°F
